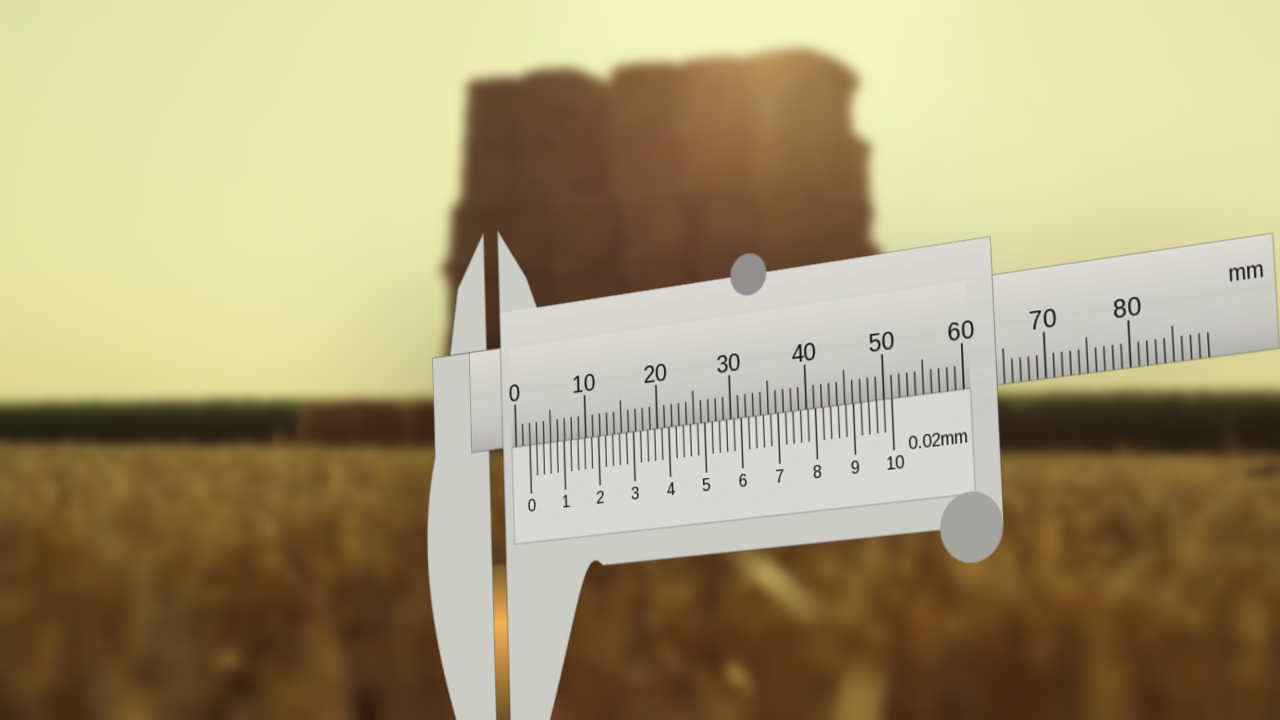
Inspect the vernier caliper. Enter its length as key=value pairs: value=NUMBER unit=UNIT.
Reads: value=2.0 unit=mm
